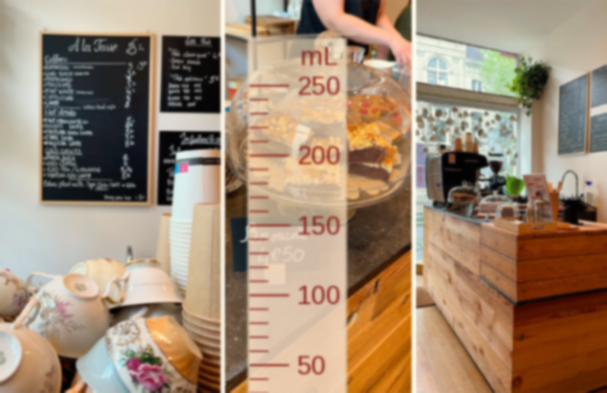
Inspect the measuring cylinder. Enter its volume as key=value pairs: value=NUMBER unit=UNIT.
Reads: value=150 unit=mL
